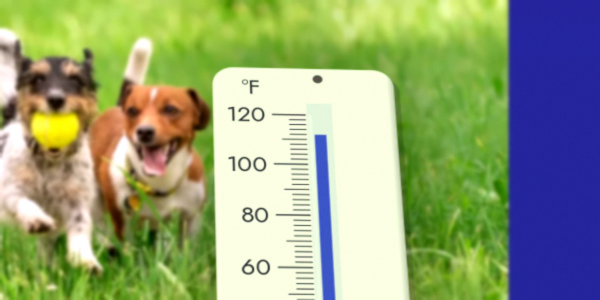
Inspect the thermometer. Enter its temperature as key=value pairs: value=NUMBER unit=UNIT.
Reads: value=112 unit=°F
